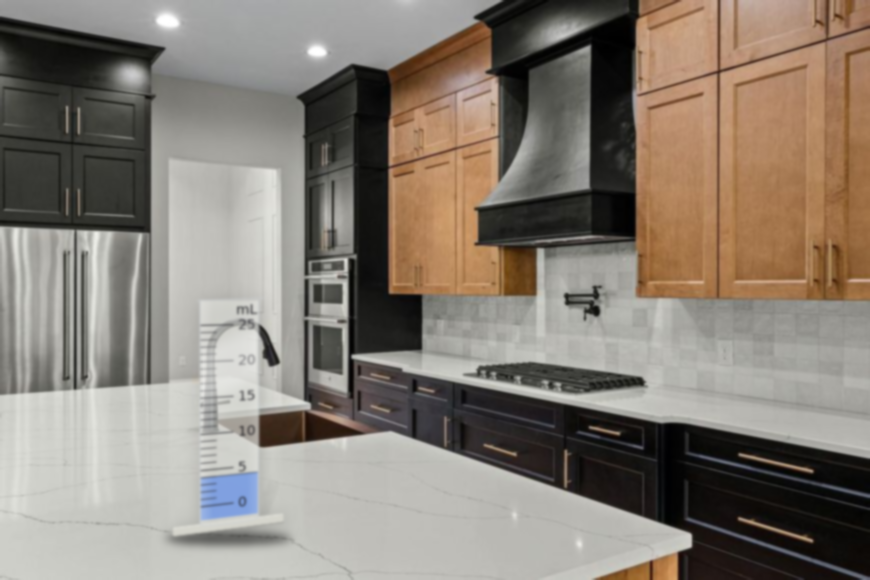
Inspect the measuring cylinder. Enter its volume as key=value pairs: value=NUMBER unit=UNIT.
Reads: value=4 unit=mL
